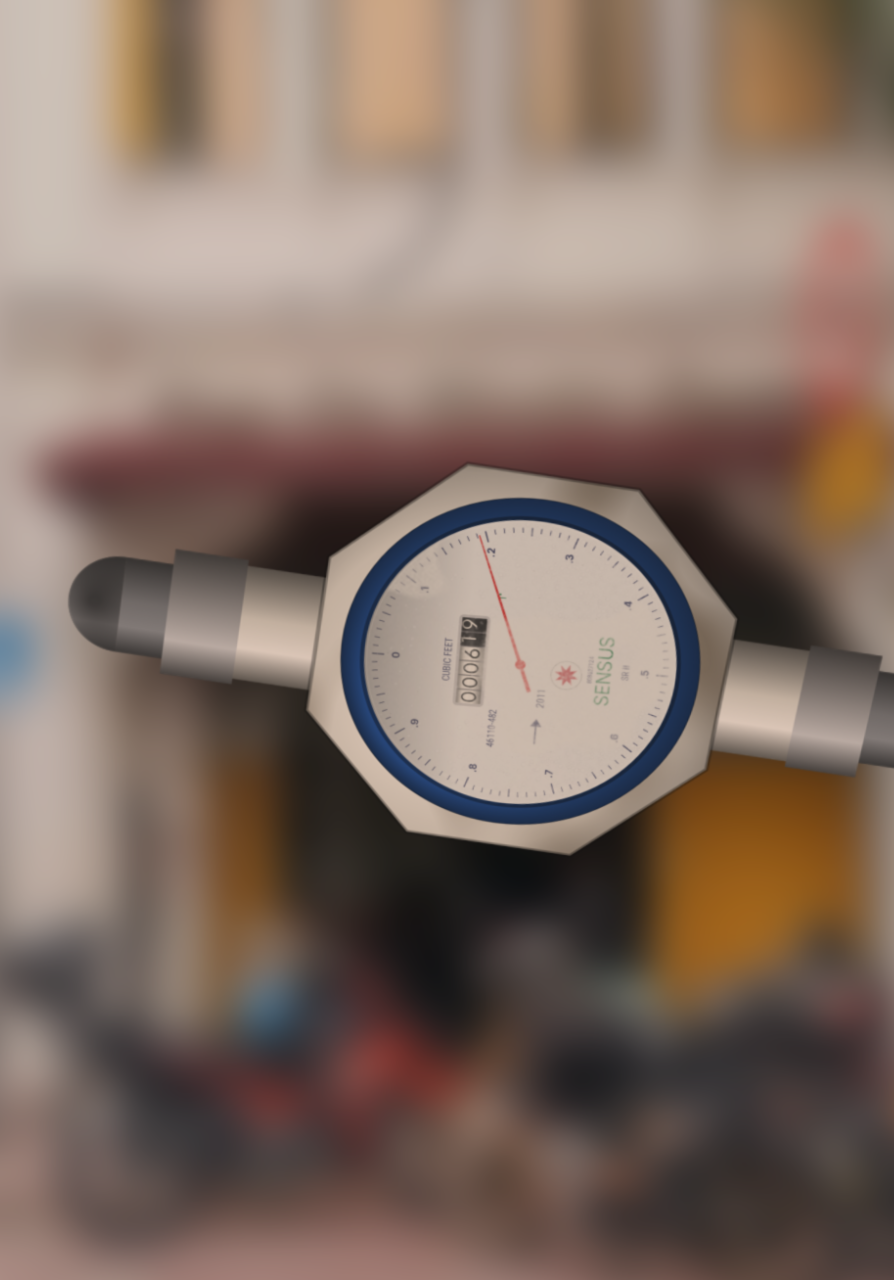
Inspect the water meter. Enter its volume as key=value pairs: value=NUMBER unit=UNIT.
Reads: value=619.19 unit=ft³
